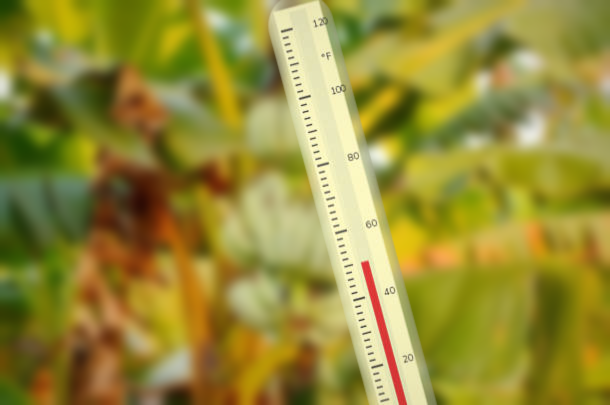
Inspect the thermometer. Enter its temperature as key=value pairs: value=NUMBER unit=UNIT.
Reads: value=50 unit=°F
